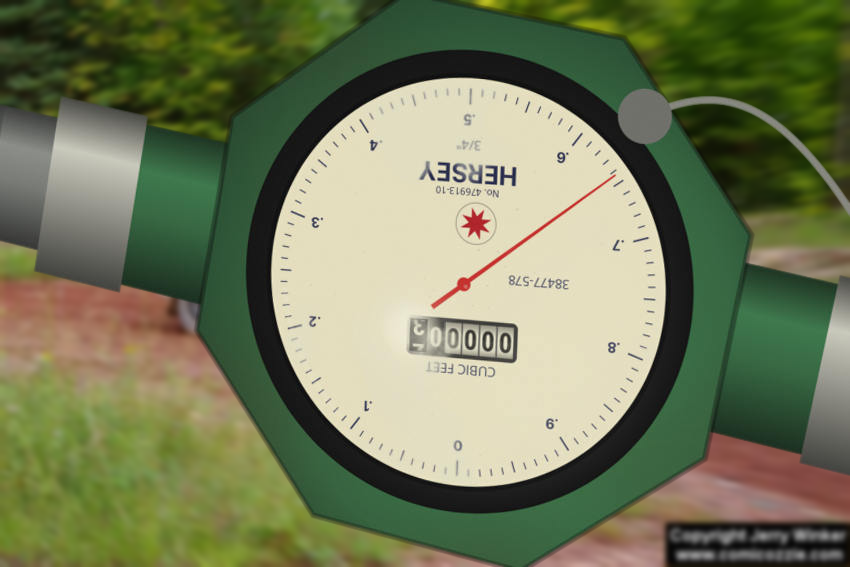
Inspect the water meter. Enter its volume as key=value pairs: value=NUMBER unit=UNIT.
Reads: value=2.64 unit=ft³
